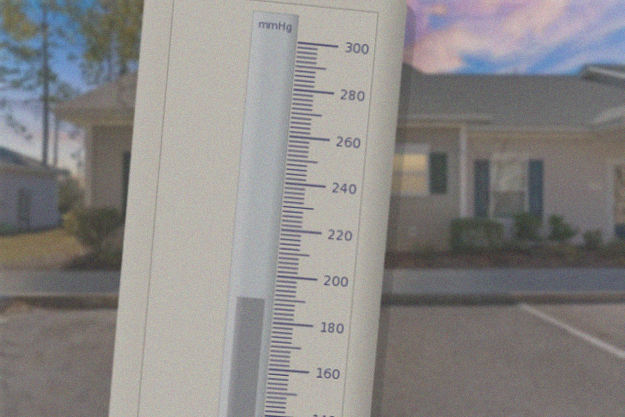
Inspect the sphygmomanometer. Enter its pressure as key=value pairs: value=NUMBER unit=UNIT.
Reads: value=190 unit=mmHg
